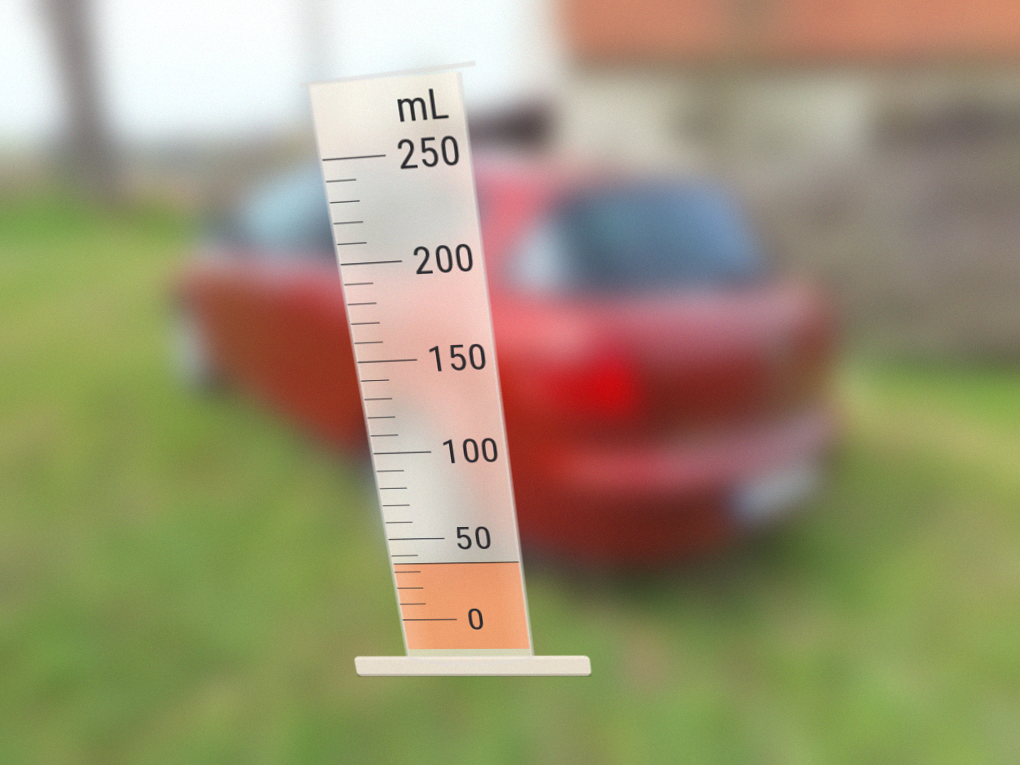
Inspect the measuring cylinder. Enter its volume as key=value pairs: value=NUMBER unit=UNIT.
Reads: value=35 unit=mL
